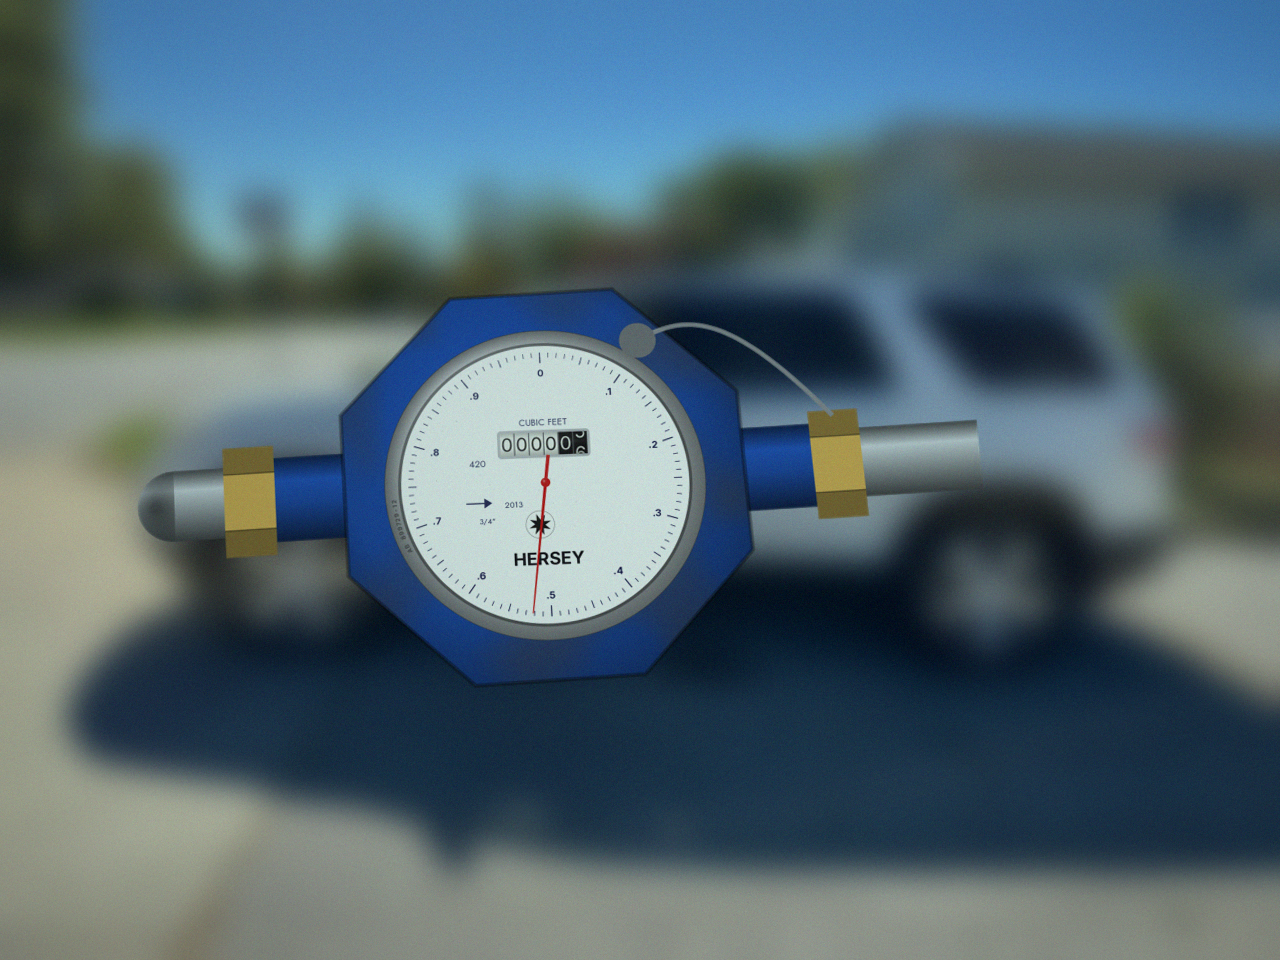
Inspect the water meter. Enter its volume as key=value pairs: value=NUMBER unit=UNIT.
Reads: value=5.52 unit=ft³
